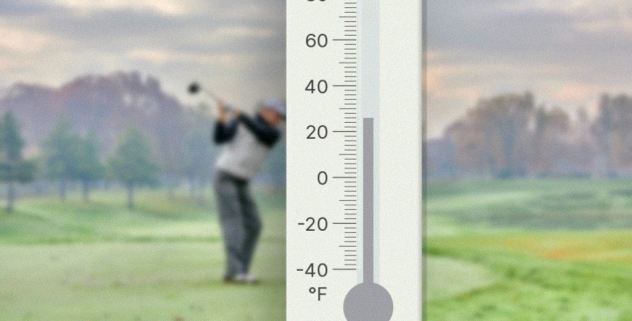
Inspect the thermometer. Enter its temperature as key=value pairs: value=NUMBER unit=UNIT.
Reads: value=26 unit=°F
